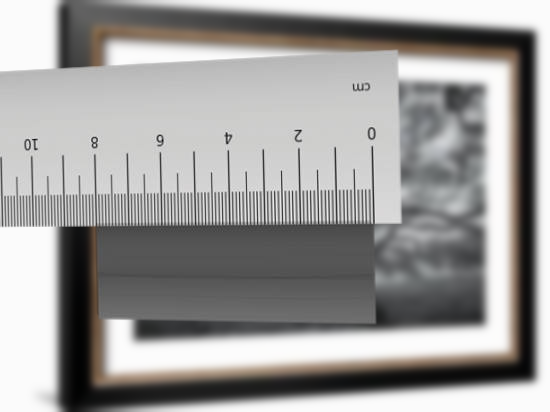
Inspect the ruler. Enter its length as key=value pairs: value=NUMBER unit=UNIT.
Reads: value=8 unit=cm
